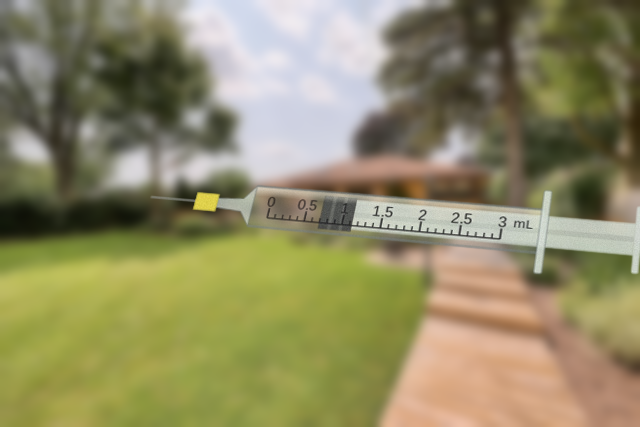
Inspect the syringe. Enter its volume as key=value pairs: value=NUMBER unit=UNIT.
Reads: value=0.7 unit=mL
